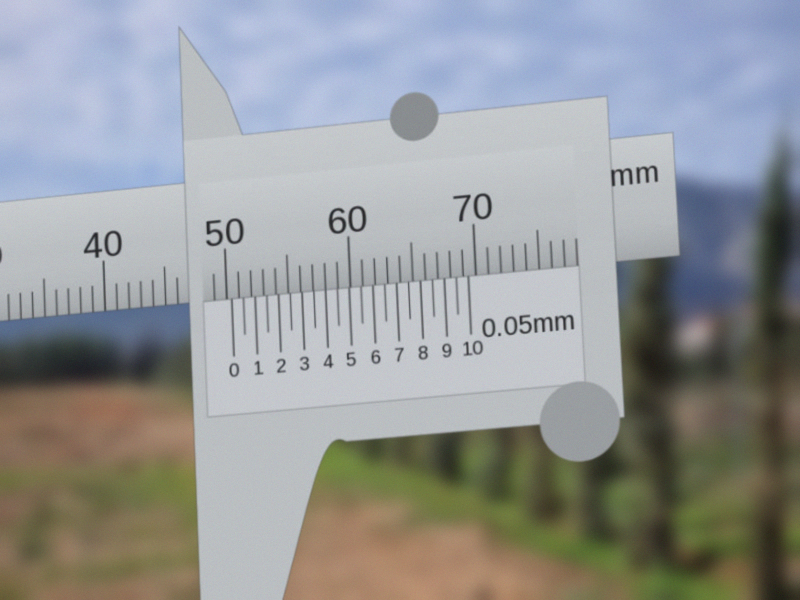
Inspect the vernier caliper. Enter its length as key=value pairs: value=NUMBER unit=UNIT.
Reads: value=50.4 unit=mm
